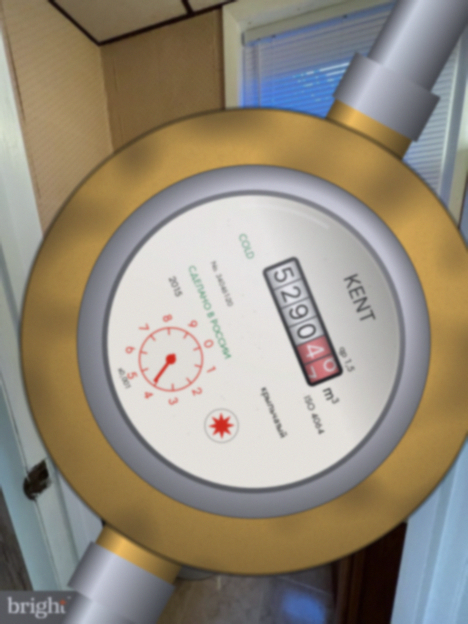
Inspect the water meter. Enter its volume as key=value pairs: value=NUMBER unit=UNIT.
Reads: value=5290.464 unit=m³
